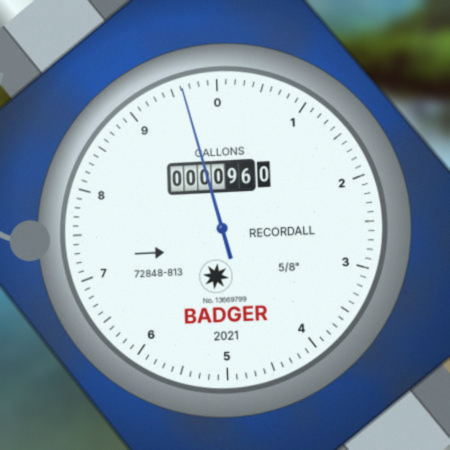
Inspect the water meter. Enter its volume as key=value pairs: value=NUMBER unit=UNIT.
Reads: value=959.6 unit=gal
